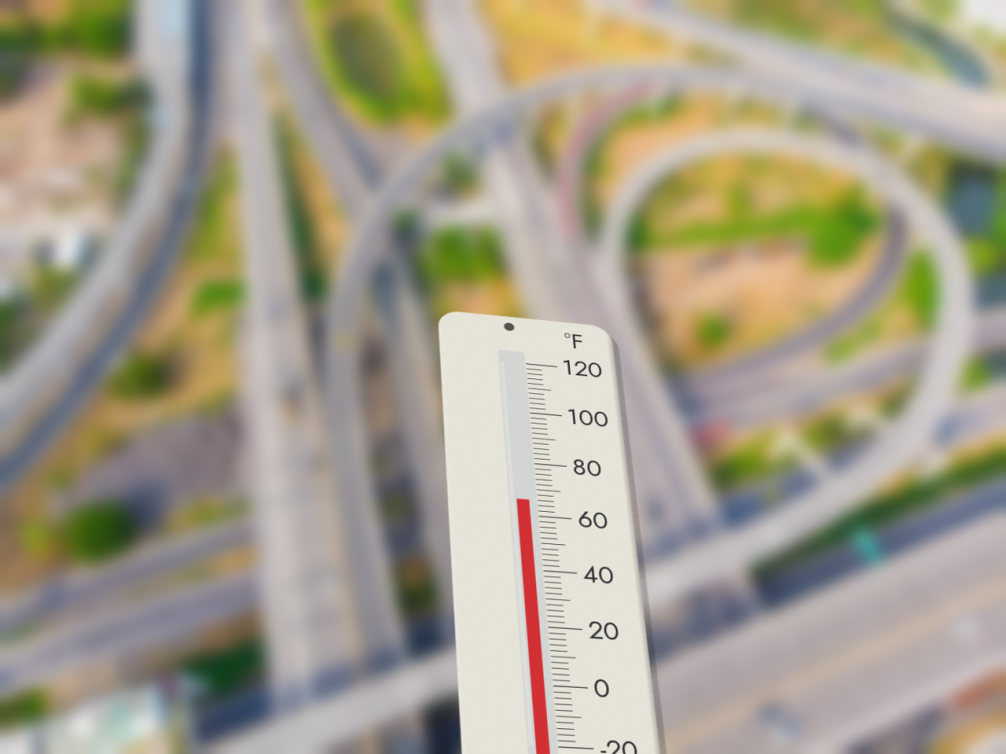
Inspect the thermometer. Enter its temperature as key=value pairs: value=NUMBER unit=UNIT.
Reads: value=66 unit=°F
